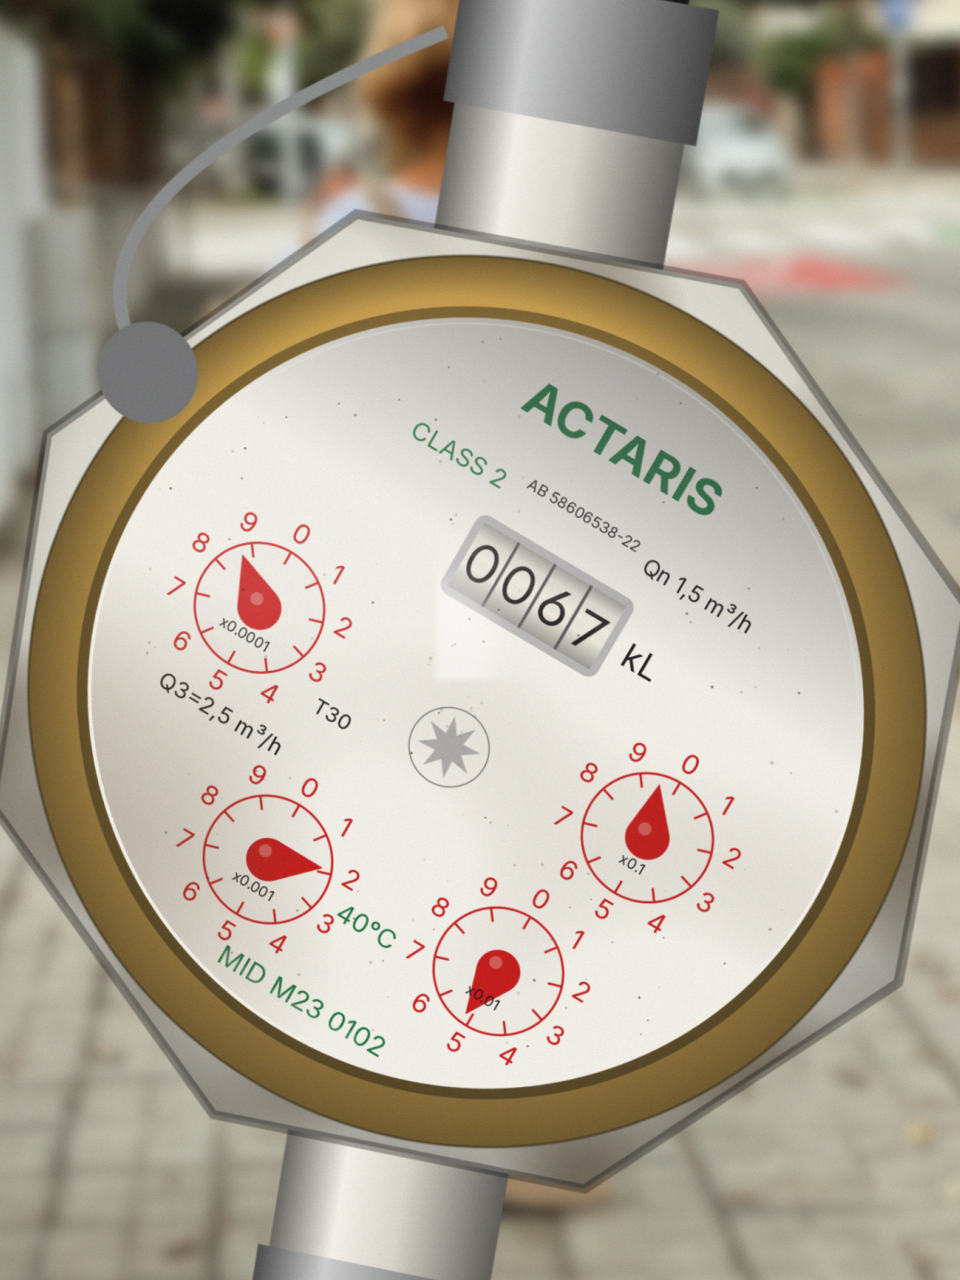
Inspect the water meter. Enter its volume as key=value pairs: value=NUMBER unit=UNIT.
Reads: value=66.9518 unit=kL
